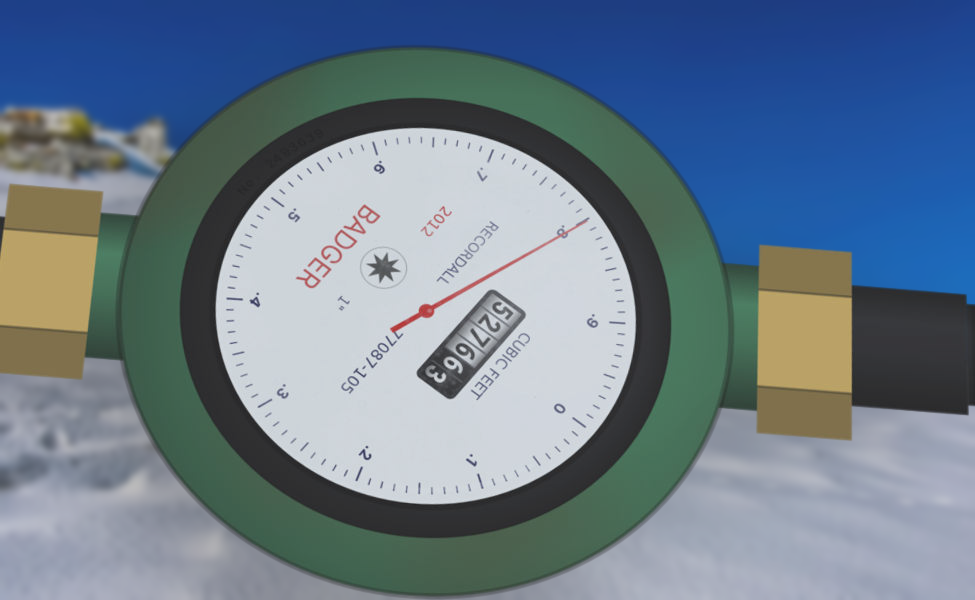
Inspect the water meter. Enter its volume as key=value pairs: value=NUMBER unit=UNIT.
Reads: value=527662.80 unit=ft³
